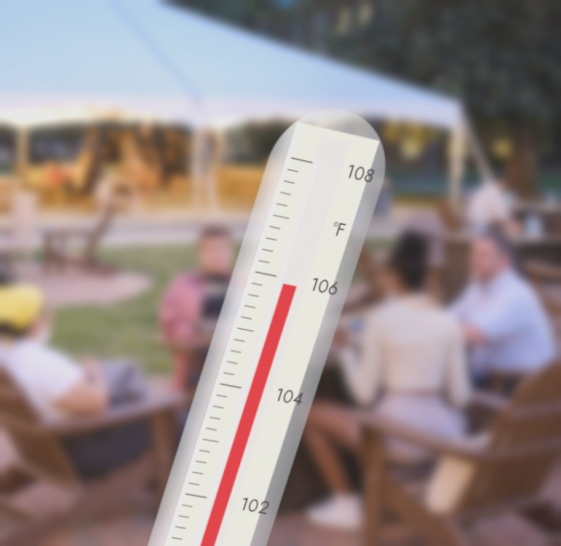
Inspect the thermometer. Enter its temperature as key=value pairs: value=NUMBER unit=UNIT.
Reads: value=105.9 unit=°F
